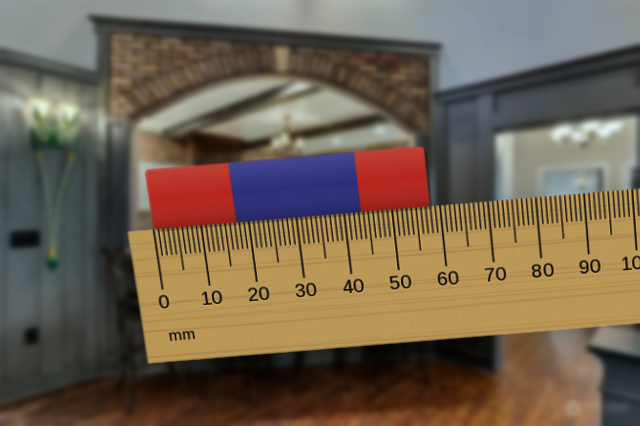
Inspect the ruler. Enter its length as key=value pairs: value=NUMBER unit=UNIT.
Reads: value=58 unit=mm
